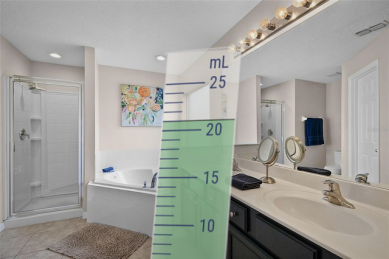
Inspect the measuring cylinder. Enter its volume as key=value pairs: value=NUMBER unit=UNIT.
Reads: value=21 unit=mL
